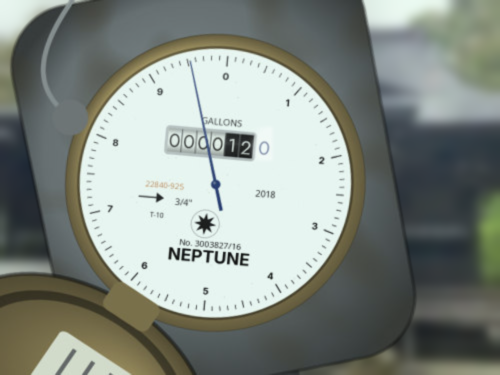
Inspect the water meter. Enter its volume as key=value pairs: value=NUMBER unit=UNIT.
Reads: value=119.5 unit=gal
